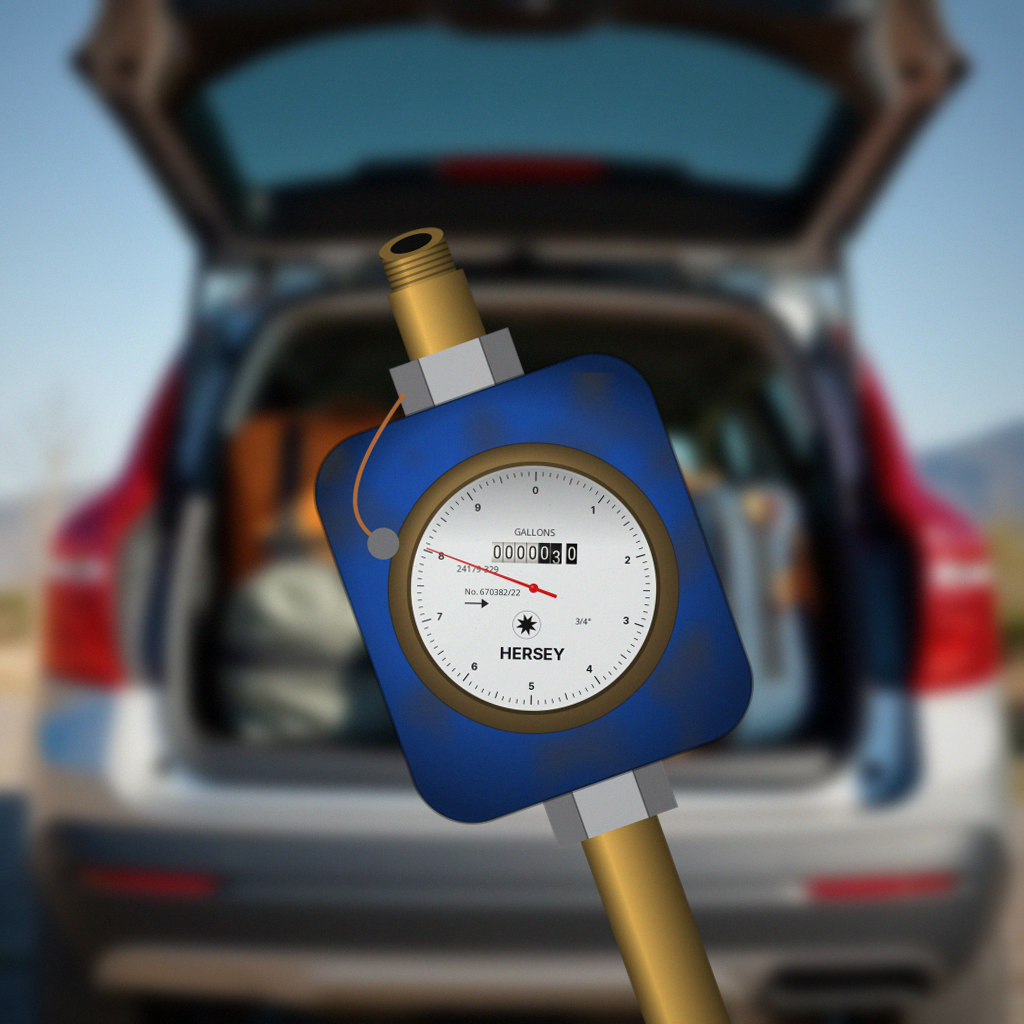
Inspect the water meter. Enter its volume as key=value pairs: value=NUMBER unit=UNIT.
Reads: value=28.0 unit=gal
